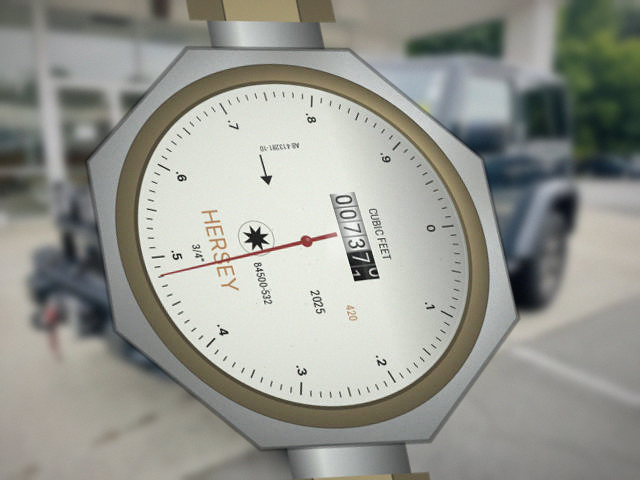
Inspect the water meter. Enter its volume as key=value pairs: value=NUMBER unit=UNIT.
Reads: value=7370.48 unit=ft³
